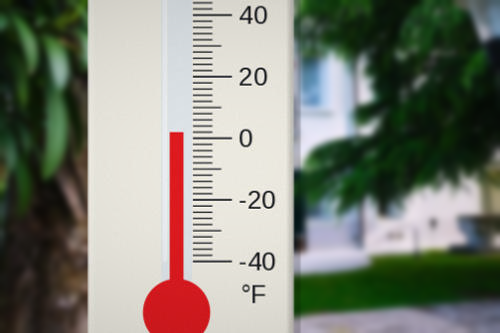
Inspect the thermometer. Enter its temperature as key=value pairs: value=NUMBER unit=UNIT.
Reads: value=2 unit=°F
